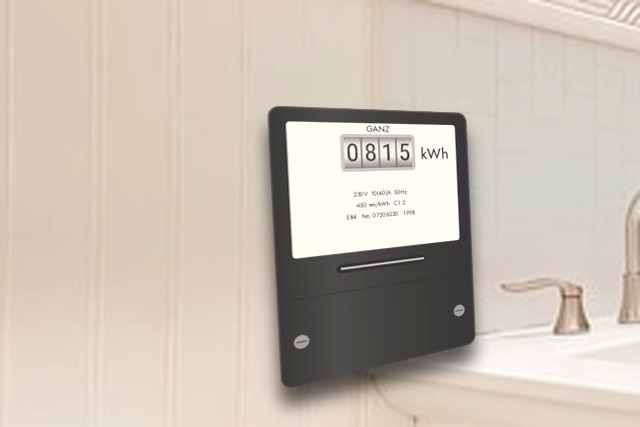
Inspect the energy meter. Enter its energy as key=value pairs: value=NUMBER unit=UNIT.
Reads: value=815 unit=kWh
